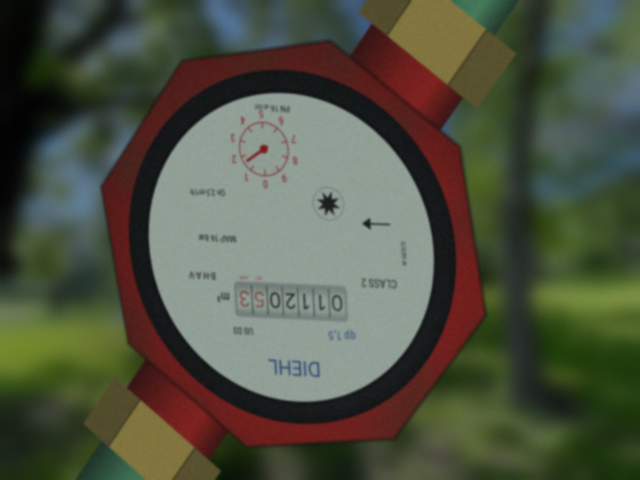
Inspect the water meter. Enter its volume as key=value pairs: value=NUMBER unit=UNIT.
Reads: value=1120.531 unit=m³
